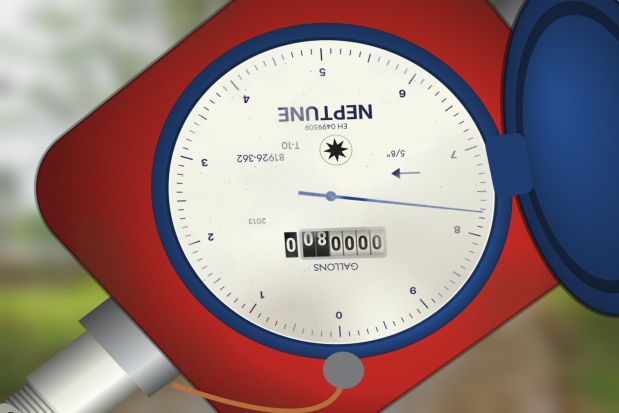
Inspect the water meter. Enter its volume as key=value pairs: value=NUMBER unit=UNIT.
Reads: value=797.7 unit=gal
